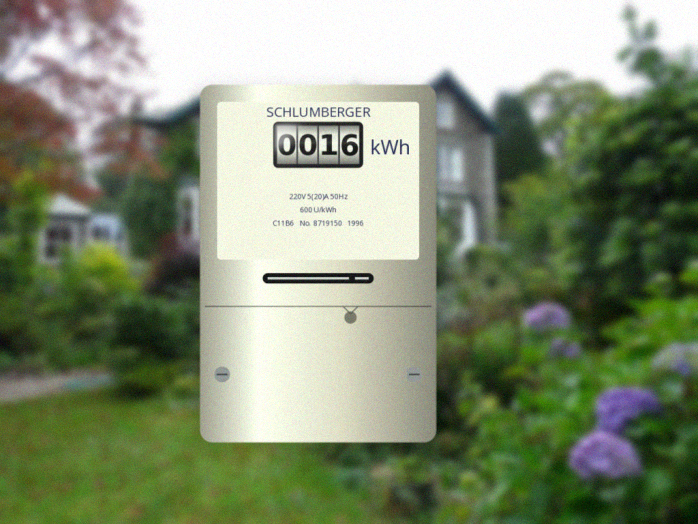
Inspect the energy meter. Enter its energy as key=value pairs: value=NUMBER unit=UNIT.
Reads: value=16 unit=kWh
